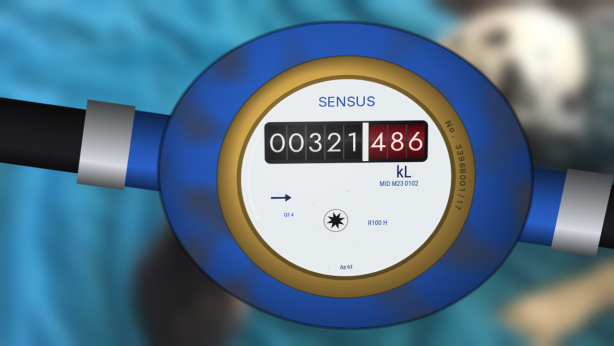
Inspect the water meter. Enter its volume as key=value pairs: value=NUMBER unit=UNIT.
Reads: value=321.486 unit=kL
